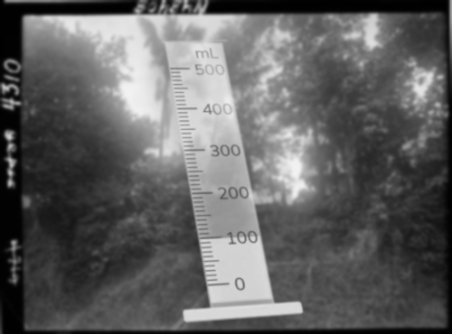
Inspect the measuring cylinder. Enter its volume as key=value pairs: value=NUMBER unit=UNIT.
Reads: value=100 unit=mL
